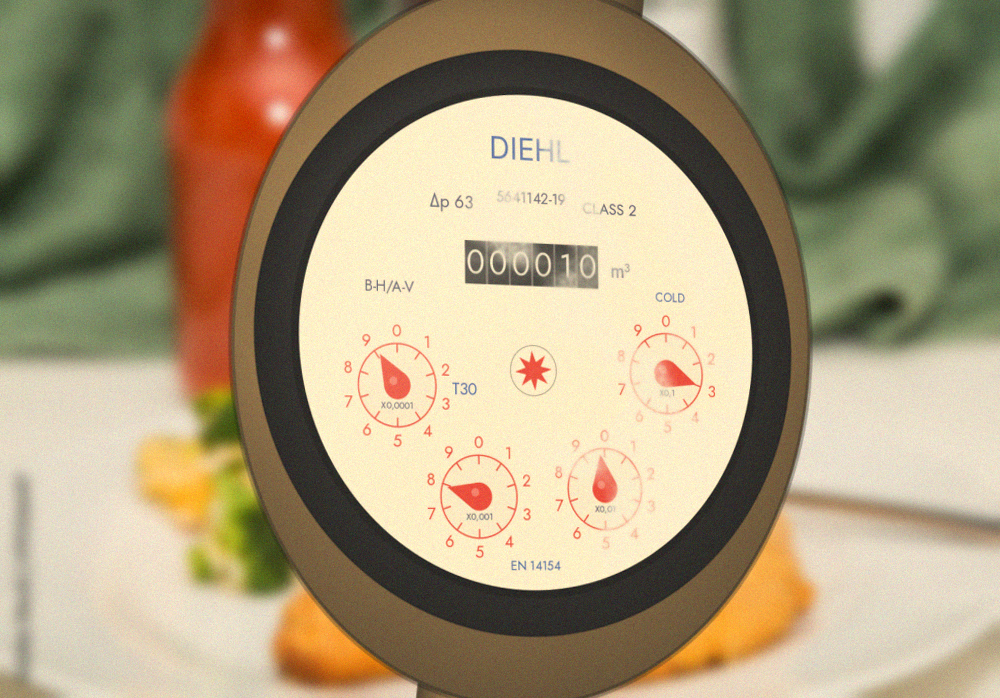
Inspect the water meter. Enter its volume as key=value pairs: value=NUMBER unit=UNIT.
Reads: value=10.2979 unit=m³
